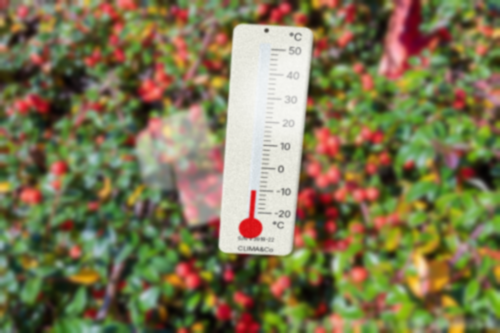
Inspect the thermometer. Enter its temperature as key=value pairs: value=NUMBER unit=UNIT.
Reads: value=-10 unit=°C
